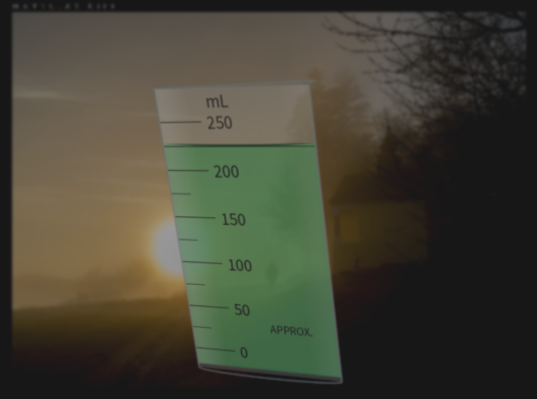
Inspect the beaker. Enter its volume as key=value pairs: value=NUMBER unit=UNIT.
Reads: value=225 unit=mL
